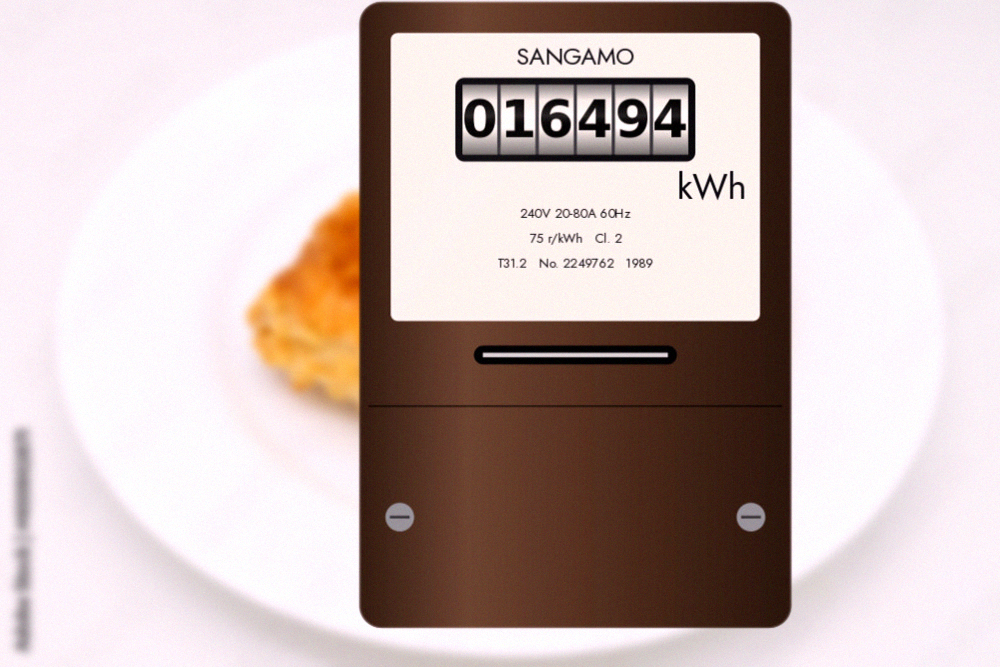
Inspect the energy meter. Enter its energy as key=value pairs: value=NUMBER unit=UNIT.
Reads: value=16494 unit=kWh
